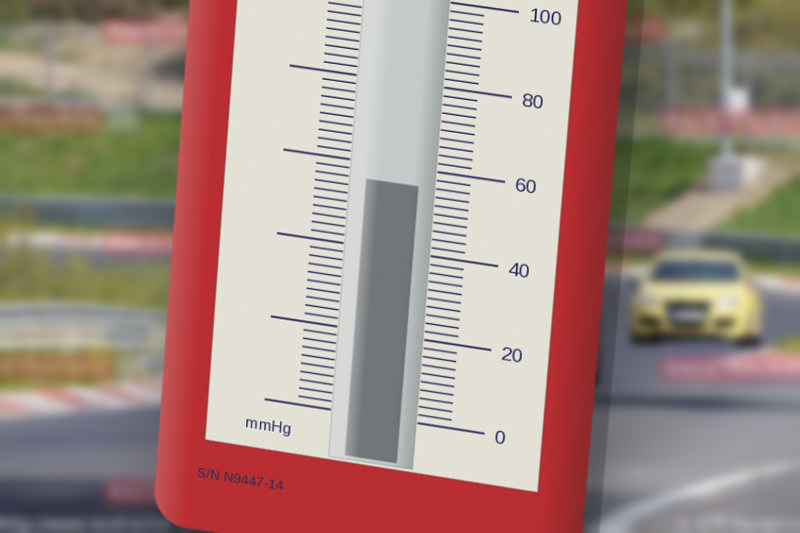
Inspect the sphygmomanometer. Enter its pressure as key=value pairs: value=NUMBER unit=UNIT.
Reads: value=56 unit=mmHg
